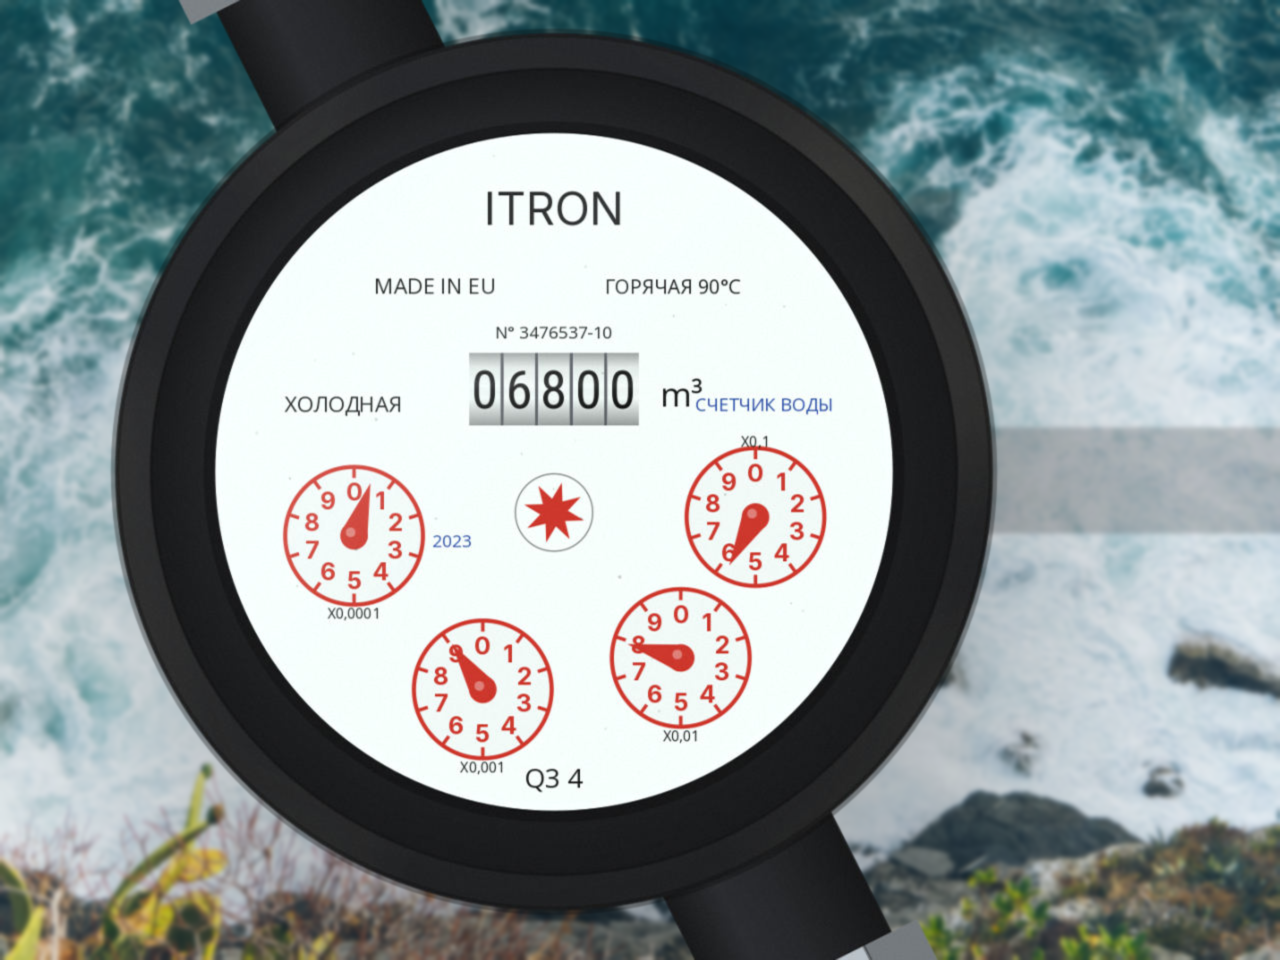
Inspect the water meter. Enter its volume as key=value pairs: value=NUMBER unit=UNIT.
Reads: value=6800.5790 unit=m³
